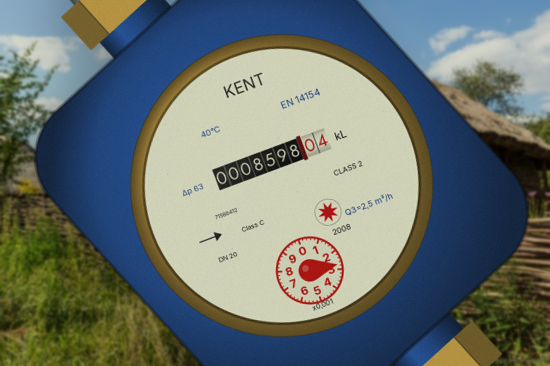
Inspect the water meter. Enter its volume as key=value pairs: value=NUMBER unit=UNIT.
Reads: value=8598.042 unit=kL
